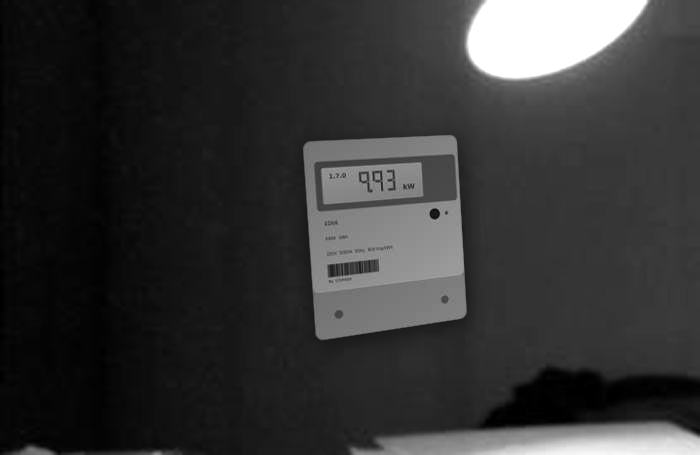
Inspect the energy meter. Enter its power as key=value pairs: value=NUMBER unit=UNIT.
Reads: value=9.93 unit=kW
